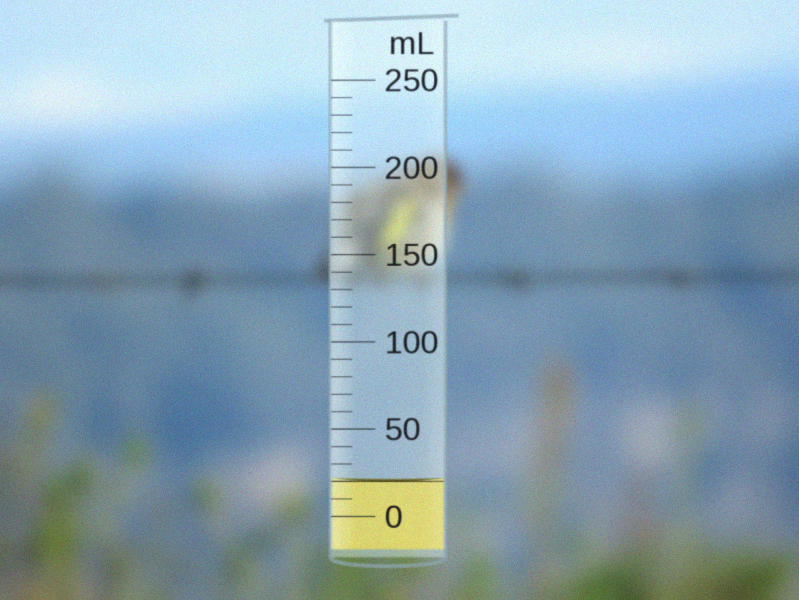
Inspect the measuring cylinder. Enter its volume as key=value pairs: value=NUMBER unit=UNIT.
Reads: value=20 unit=mL
